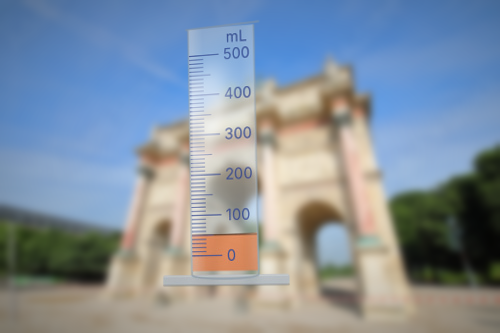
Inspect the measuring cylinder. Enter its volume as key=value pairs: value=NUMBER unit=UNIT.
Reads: value=50 unit=mL
